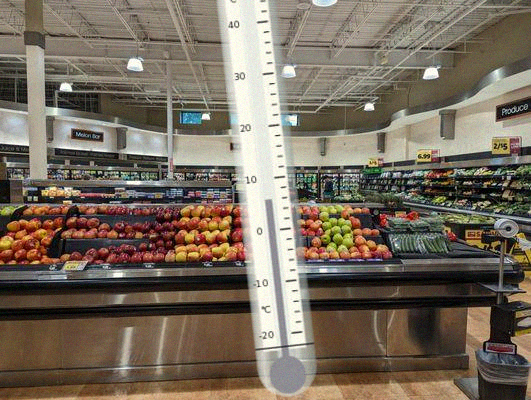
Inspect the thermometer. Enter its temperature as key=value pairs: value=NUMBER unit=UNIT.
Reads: value=6 unit=°C
